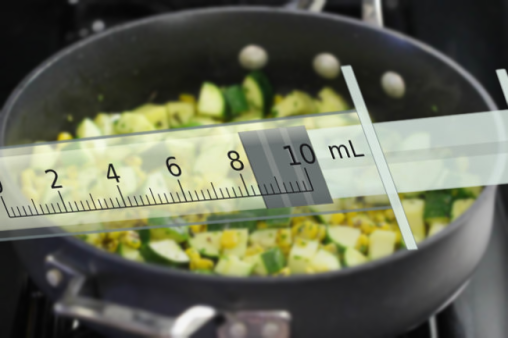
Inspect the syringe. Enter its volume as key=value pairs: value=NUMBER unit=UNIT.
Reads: value=8.4 unit=mL
